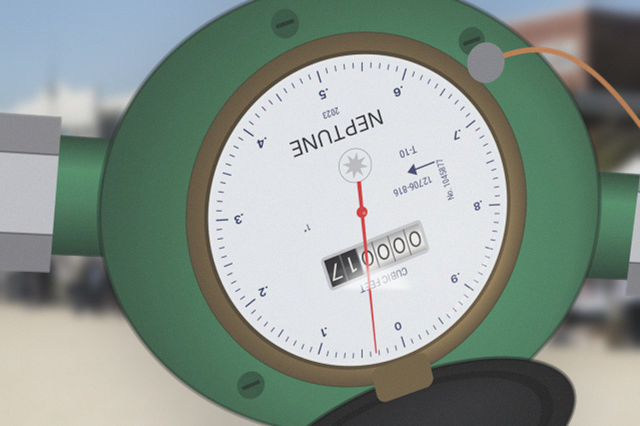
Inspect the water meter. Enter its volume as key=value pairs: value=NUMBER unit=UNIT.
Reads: value=17.03 unit=ft³
